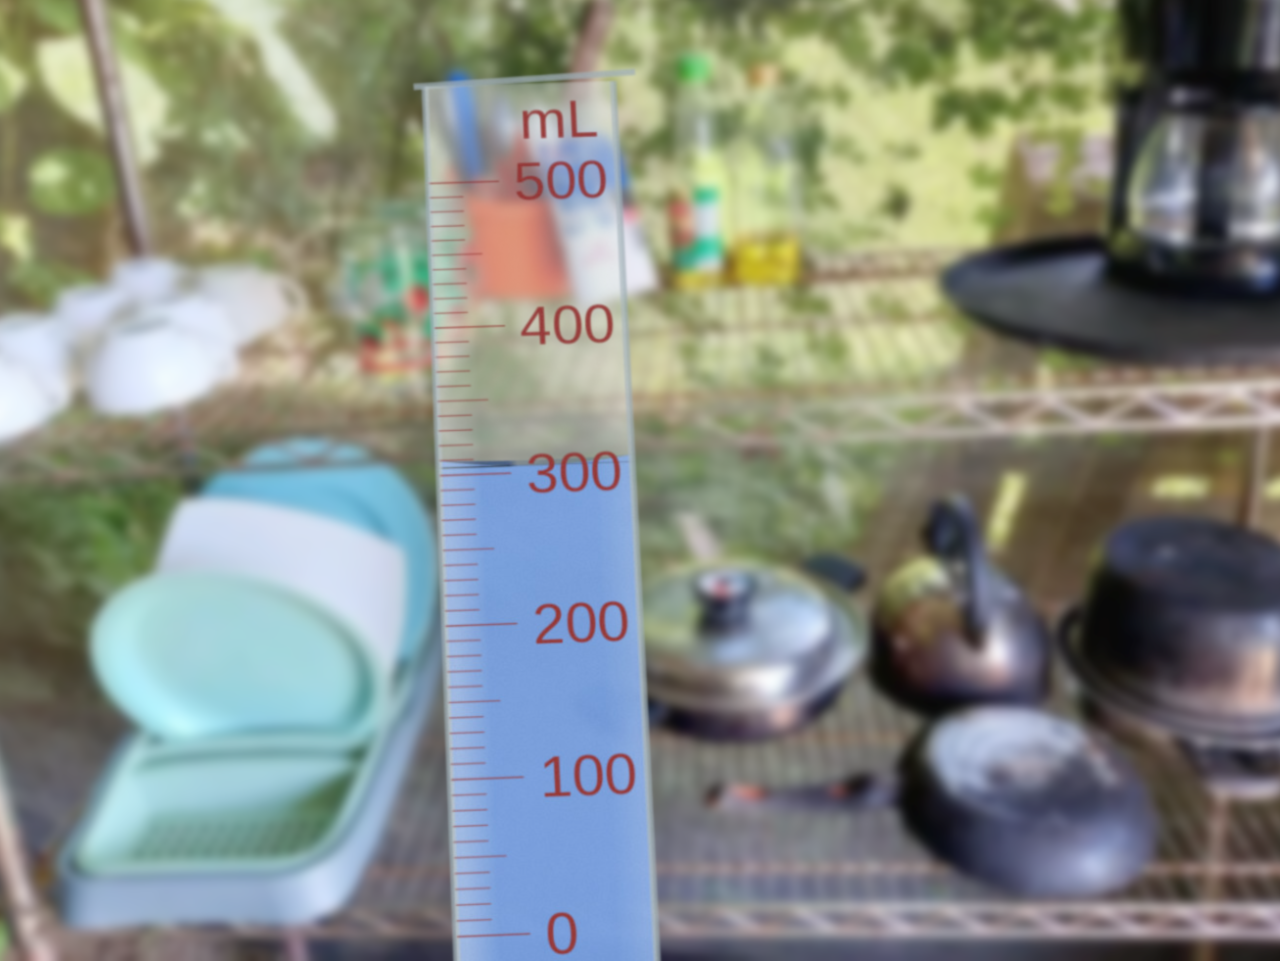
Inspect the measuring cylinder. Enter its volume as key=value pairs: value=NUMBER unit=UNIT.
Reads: value=305 unit=mL
